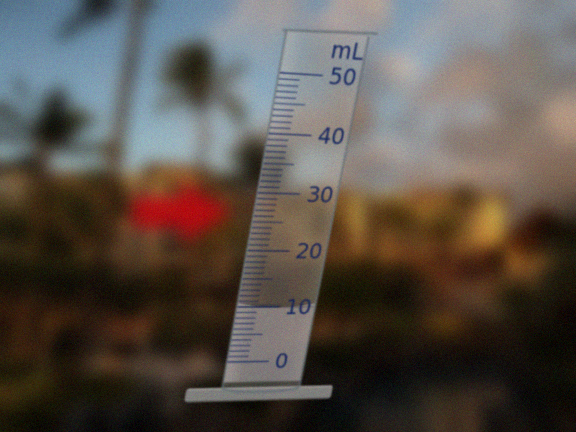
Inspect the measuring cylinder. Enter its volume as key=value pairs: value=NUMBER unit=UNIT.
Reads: value=10 unit=mL
